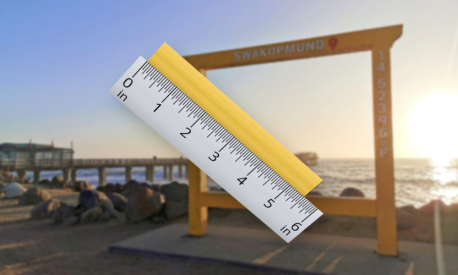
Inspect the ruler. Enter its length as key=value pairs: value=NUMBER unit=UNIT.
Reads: value=5.5 unit=in
